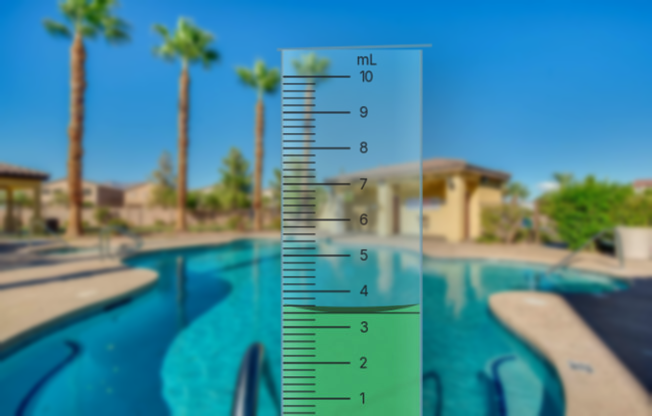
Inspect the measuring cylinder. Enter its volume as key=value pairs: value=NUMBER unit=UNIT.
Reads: value=3.4 unit=mL
